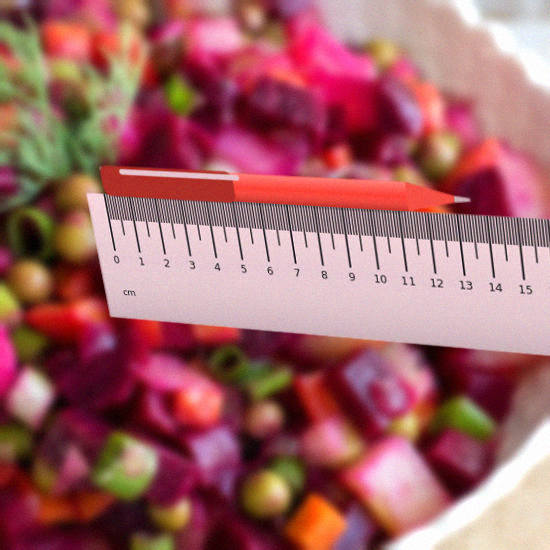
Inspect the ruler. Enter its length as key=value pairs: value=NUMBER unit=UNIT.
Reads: value=13.5 unit=cm
